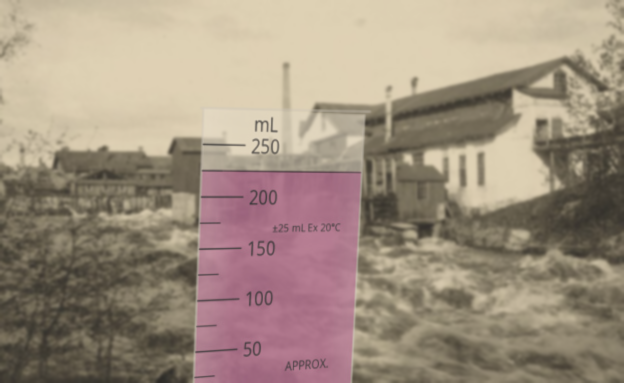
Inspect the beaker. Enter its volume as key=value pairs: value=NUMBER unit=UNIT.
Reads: value=225 unit=mL
